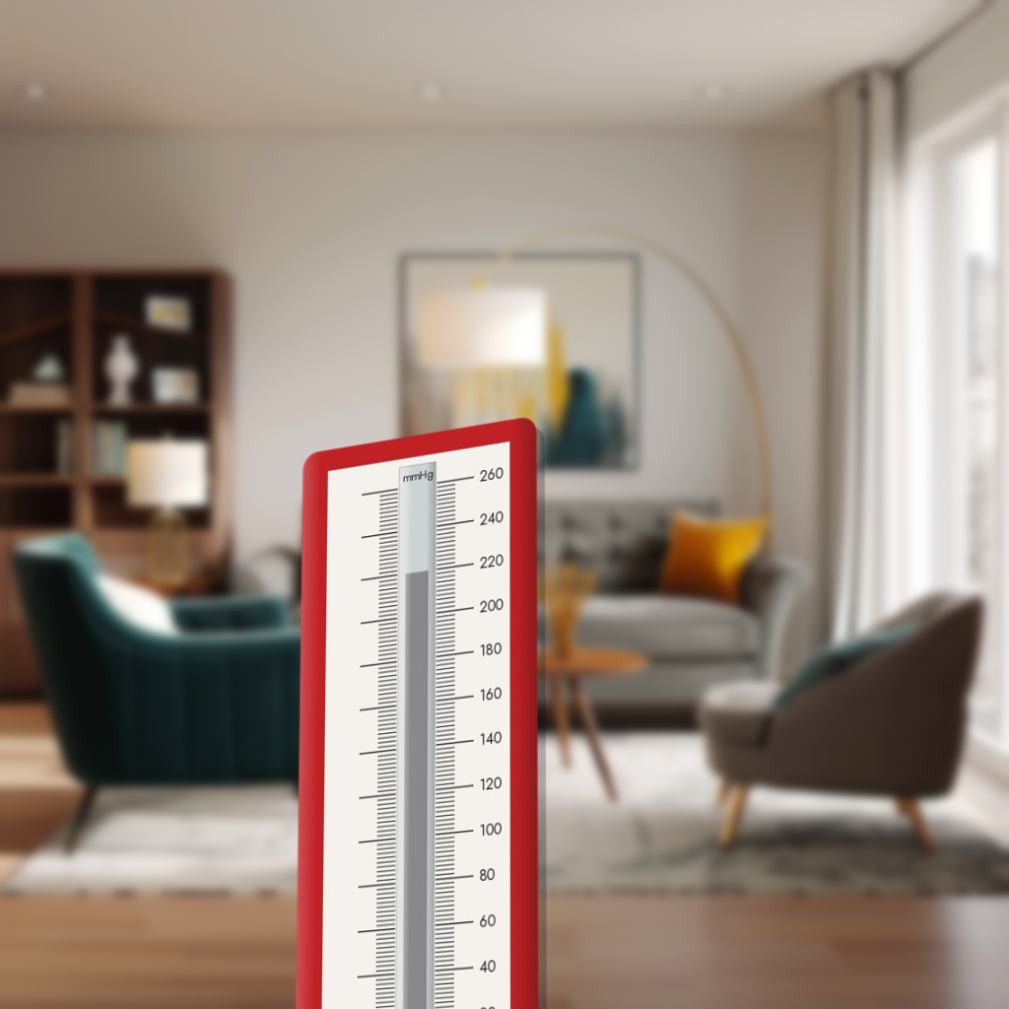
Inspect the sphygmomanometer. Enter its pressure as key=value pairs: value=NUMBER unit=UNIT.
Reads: value=220 unit=mmHg
